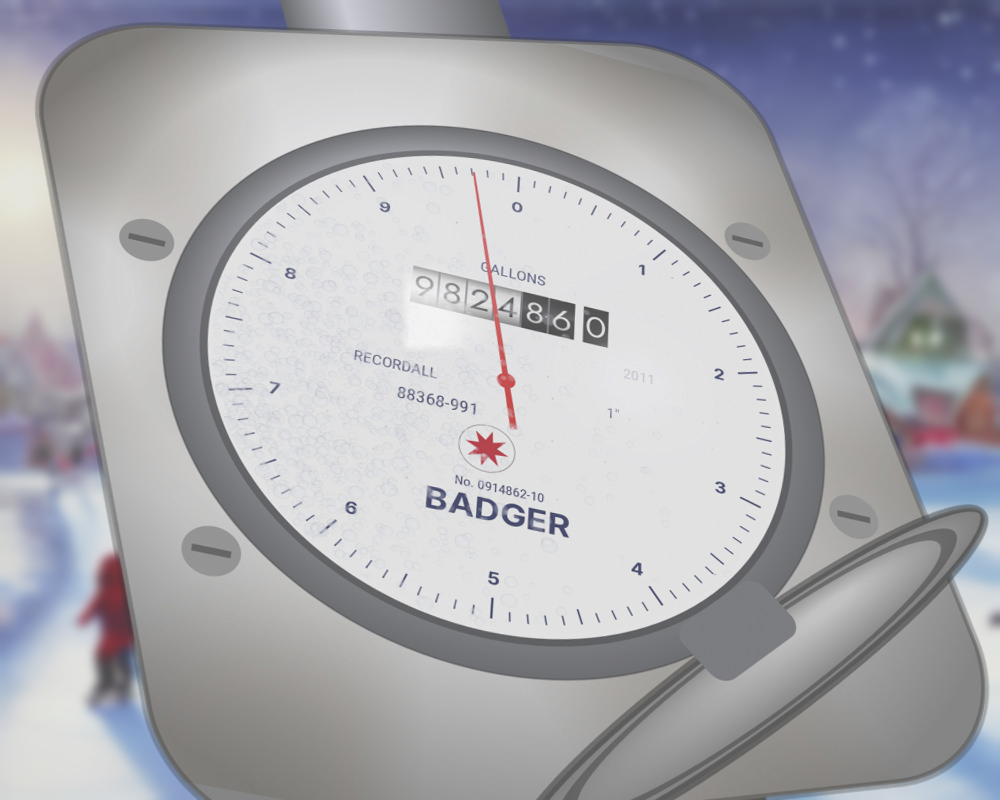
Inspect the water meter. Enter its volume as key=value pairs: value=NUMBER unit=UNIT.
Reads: value=9824859.7 unit=gal
